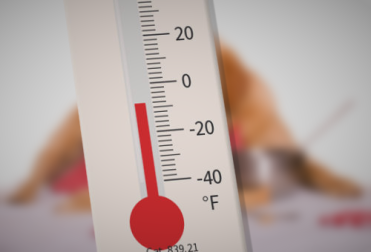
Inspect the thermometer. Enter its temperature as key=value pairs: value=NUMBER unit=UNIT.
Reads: value=-8 unit=°F
